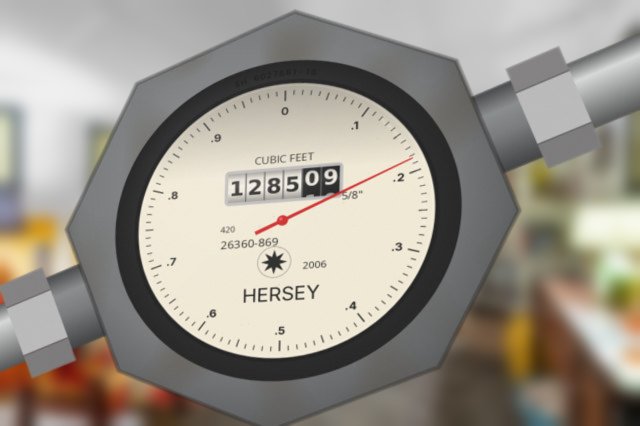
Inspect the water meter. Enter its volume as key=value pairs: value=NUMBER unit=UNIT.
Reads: value=128509.18 unit=ft³
